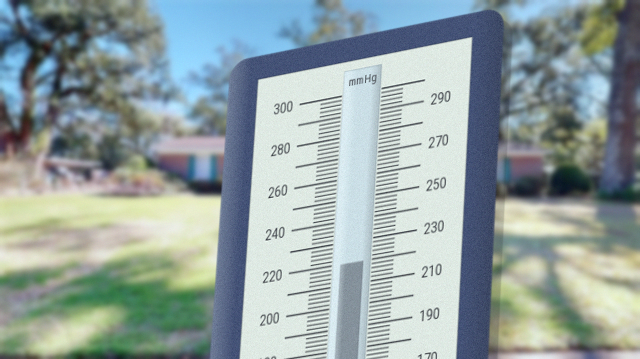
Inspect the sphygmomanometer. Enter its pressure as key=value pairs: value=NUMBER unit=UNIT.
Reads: value=220 unit=mmHg
